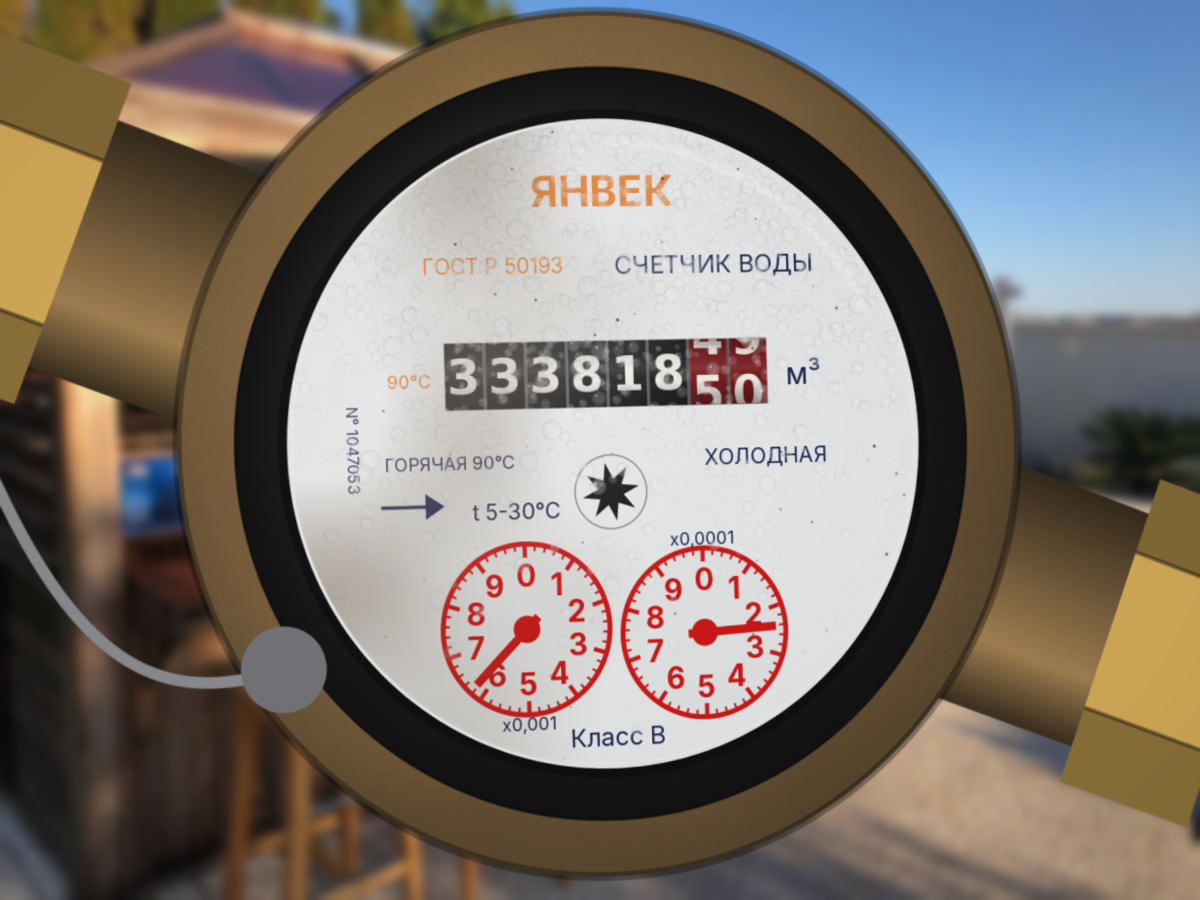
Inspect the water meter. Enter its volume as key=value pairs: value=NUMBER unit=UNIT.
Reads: value=333818.4962 unit=m³
